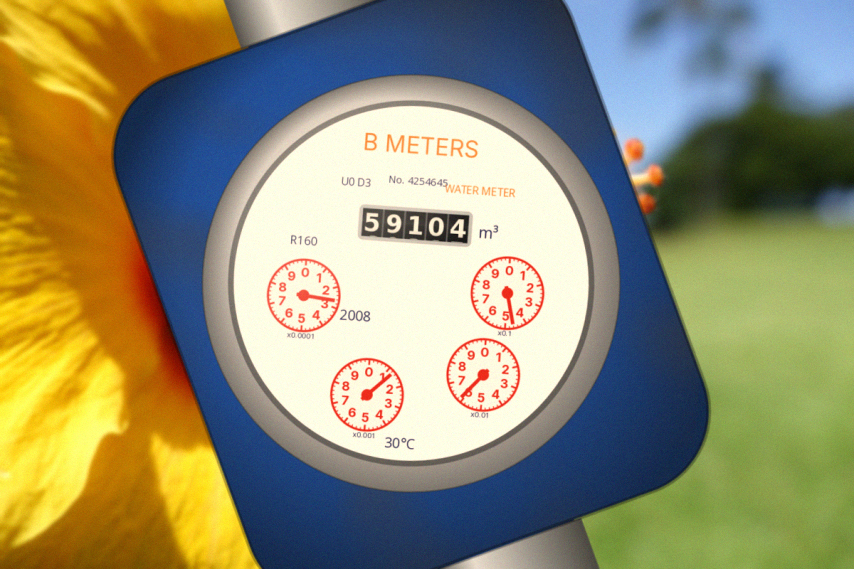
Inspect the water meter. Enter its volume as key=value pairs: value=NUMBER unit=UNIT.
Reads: value=59104.4612 unit=m³
